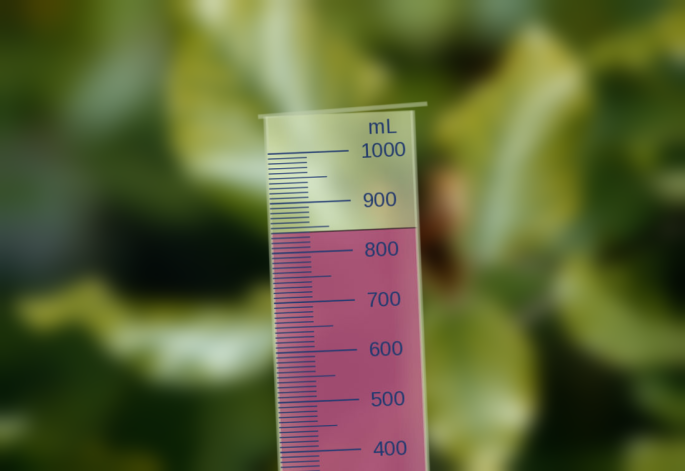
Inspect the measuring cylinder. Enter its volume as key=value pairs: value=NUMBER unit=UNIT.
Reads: value=840 unit=mL
